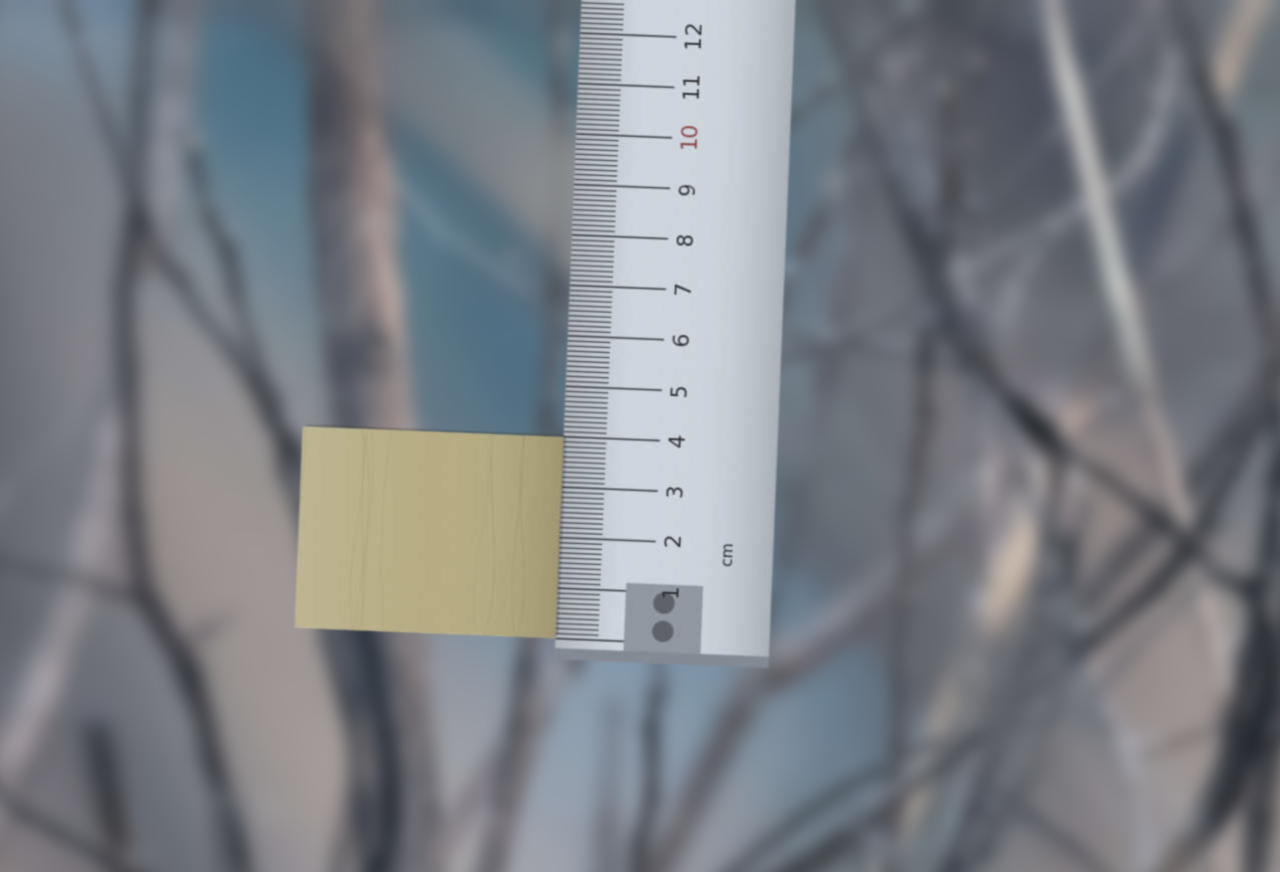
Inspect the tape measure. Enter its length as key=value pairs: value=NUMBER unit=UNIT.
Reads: value=4 unit=cm
